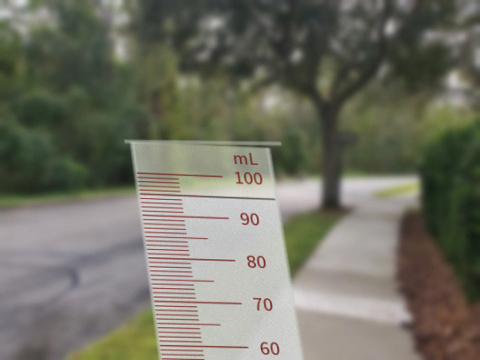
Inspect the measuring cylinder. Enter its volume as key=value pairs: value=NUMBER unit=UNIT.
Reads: value=95 unit=mL
